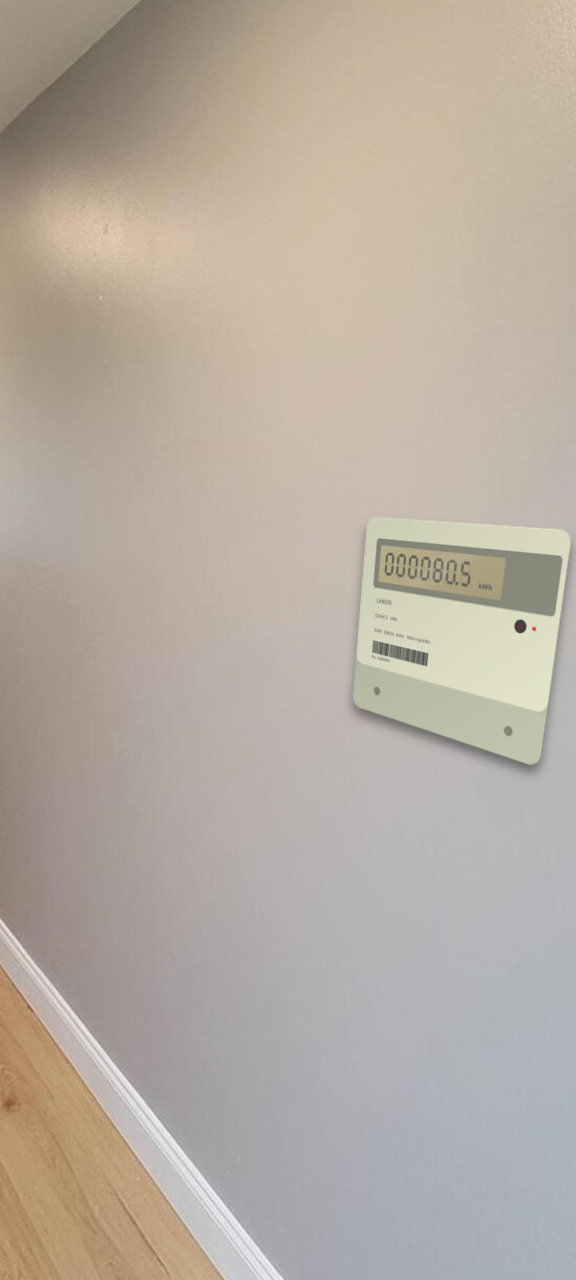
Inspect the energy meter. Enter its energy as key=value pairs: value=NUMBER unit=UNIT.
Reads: value=80.5 unit=kWh
